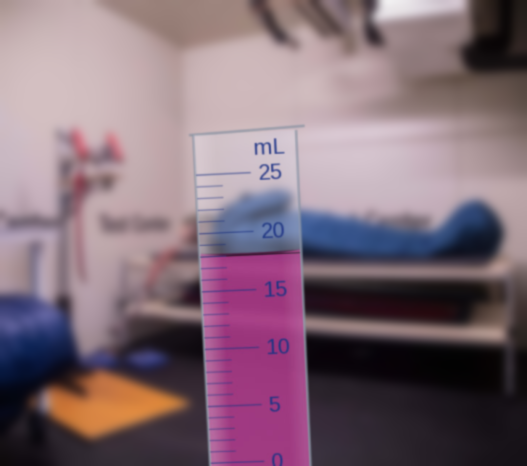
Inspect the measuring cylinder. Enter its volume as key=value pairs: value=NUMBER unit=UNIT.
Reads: value=18 unit=mL
